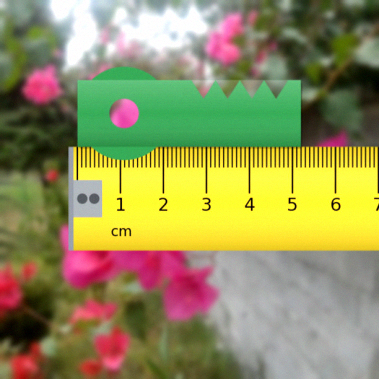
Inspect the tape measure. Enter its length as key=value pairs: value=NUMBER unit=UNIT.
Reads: value=5.2 unit=cm
